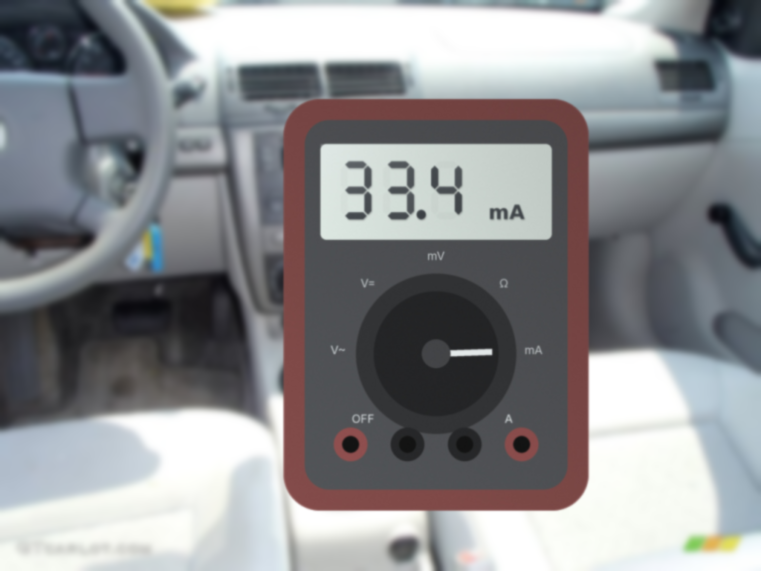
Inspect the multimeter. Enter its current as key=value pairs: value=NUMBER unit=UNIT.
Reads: value=33.4 unit=mA
